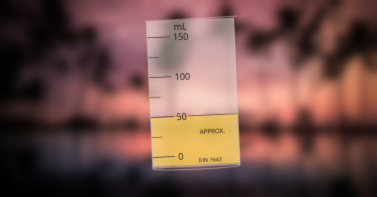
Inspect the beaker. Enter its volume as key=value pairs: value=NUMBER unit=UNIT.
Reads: value=50 unit=mL
